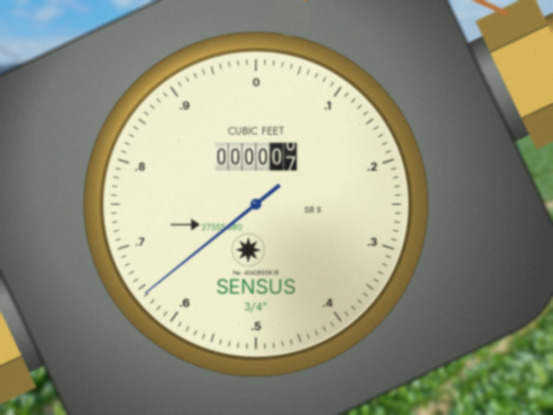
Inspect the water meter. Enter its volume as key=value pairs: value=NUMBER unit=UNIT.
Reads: value=6.64 unit=ft³
